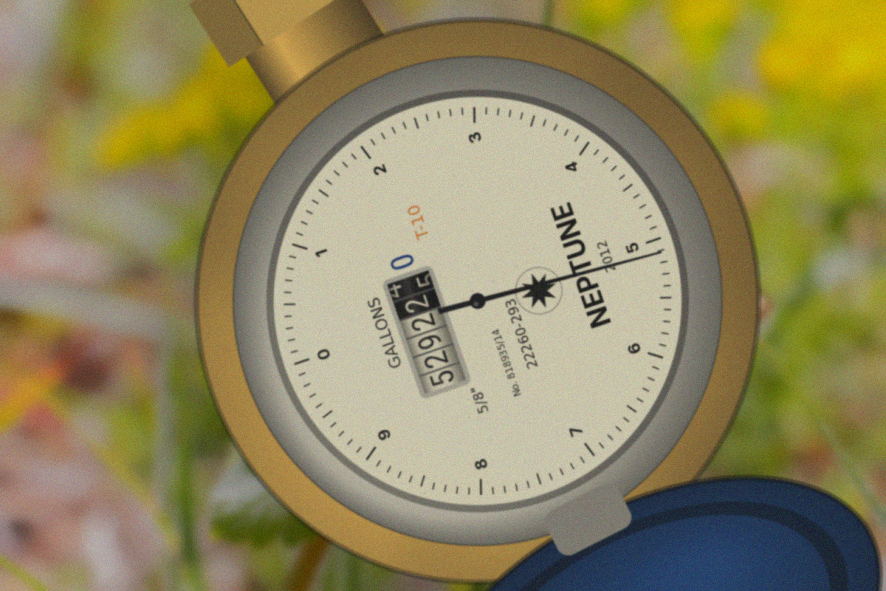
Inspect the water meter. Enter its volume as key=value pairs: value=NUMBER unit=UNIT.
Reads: value=5292245.1 unit=gal
